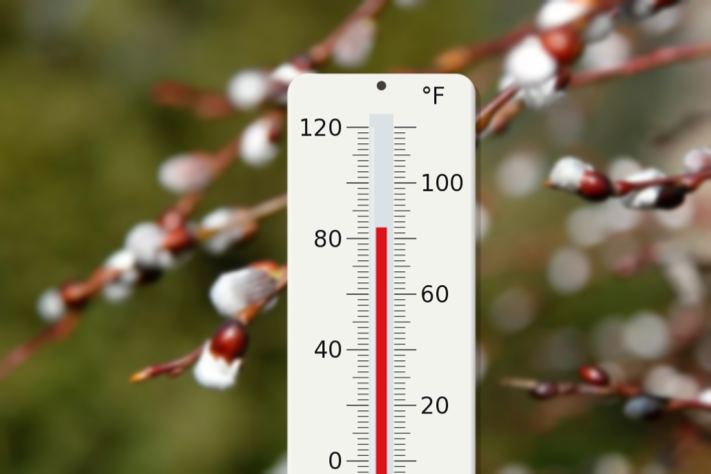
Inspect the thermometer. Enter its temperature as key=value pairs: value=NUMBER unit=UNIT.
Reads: value=84 unit=°F
